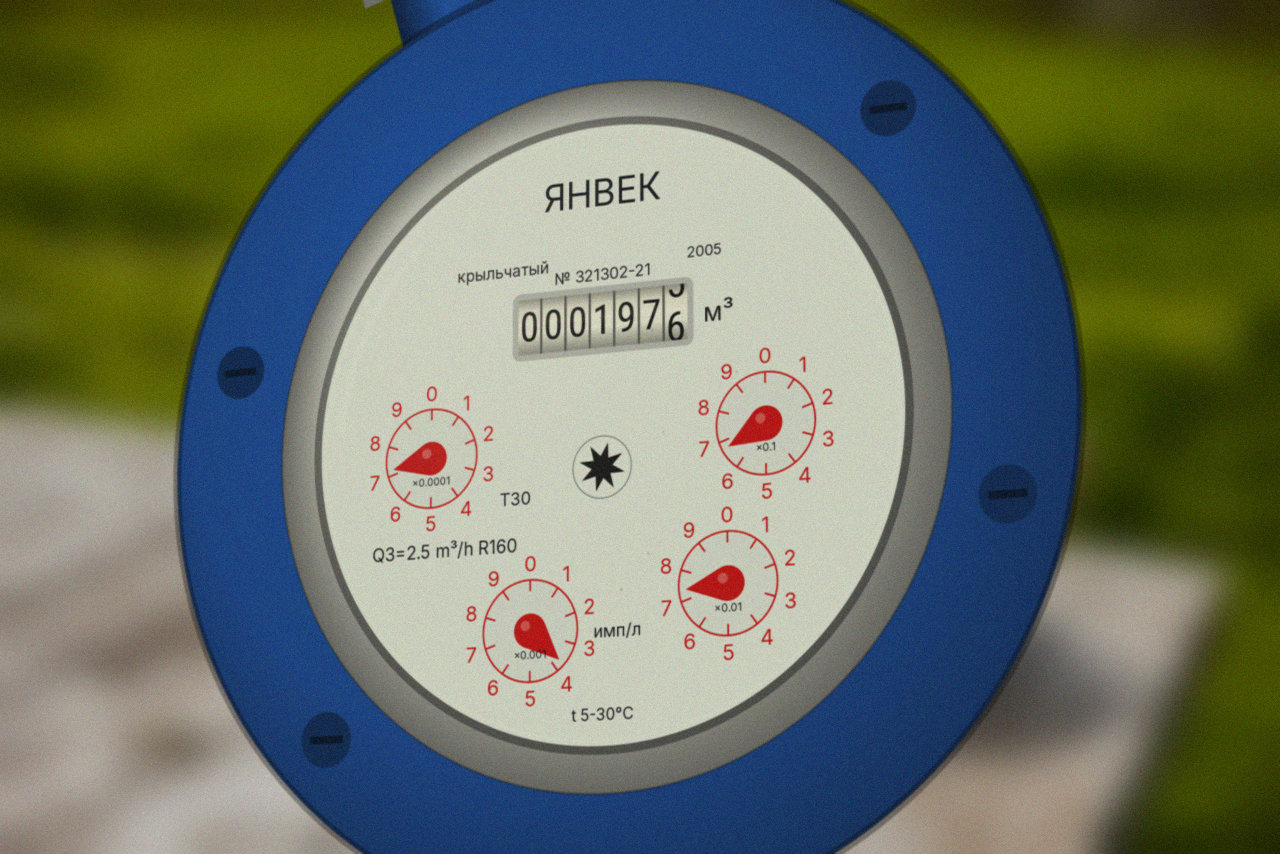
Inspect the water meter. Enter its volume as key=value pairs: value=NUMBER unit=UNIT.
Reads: value=1975.6737 unit=m³
